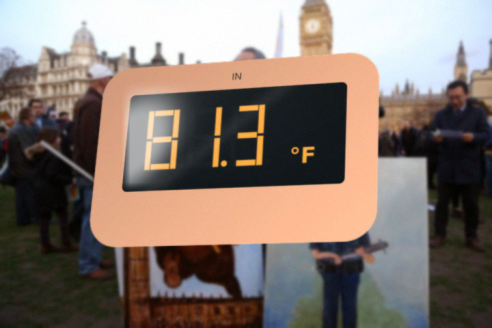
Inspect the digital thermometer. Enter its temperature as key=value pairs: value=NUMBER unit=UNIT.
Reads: value=81.3 unit=°F
